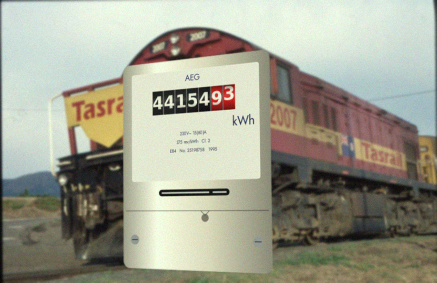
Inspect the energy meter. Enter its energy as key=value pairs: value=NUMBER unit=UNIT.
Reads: value=44154.93 unit=kWh
